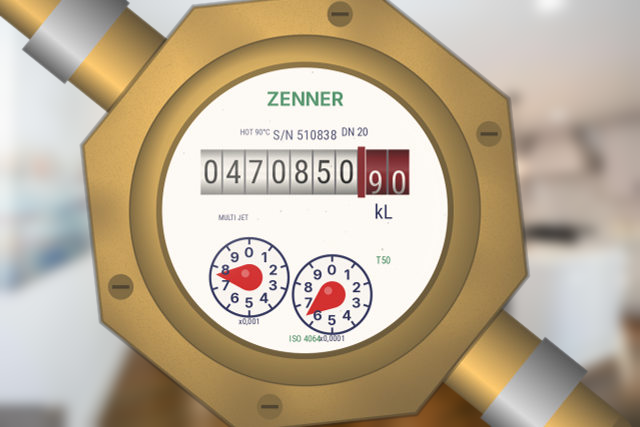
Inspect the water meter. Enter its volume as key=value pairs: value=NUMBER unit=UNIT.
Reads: value=470850.8976 unit=kL
